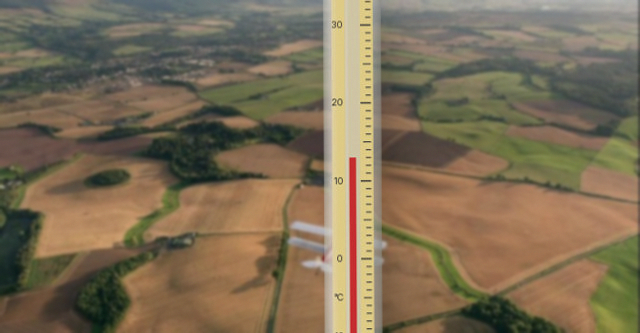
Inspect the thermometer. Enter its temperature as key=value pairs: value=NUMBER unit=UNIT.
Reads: value=13 unit=°C
